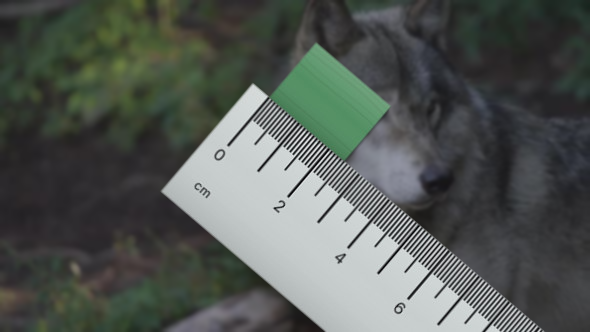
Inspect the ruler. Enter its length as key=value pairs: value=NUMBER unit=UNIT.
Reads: value=2.5 unit=cm
